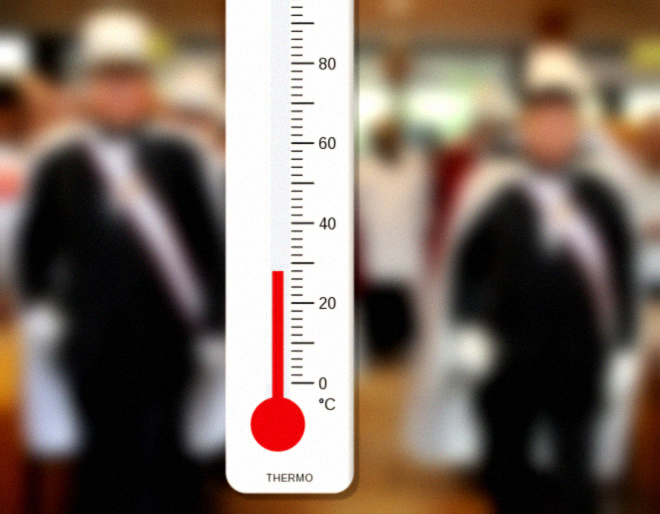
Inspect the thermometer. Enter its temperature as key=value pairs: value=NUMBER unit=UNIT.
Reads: value=28 unit=°C
